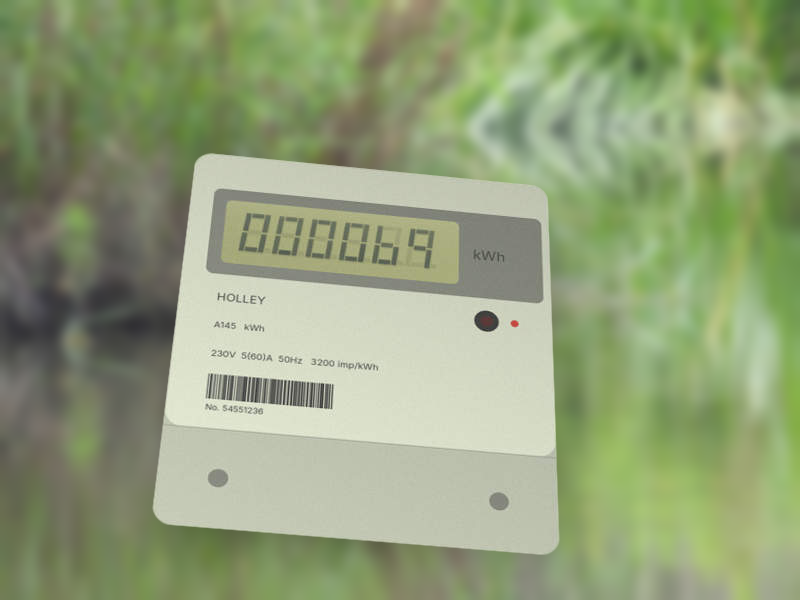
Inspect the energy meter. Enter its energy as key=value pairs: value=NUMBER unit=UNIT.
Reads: value=69 unit=kWh
